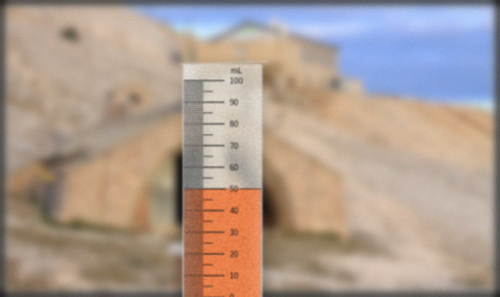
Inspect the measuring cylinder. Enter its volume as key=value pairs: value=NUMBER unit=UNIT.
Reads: value=50 unit=mL
